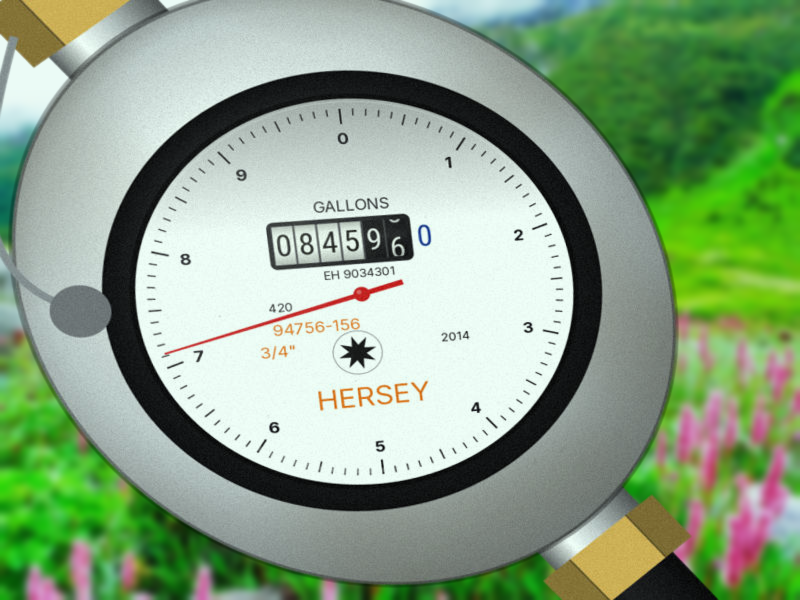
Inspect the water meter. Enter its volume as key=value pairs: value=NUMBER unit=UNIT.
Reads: value=845957.1 unit=gal
